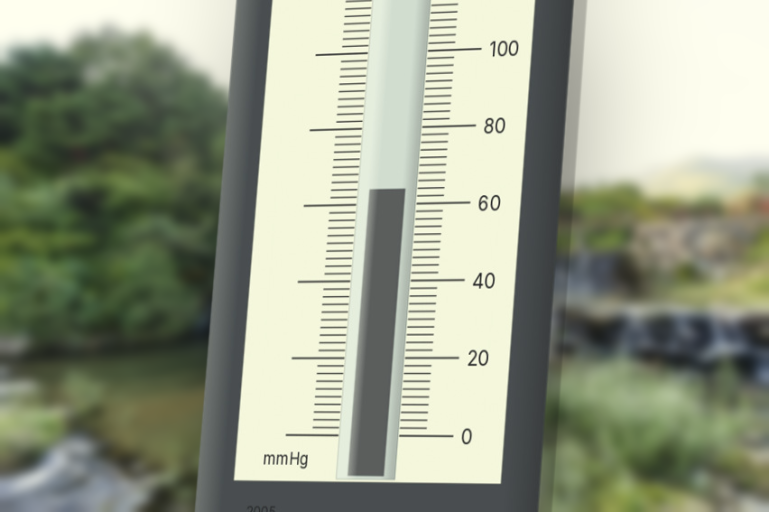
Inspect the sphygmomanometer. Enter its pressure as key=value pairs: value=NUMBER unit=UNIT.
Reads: value=64 unit=mmHg
